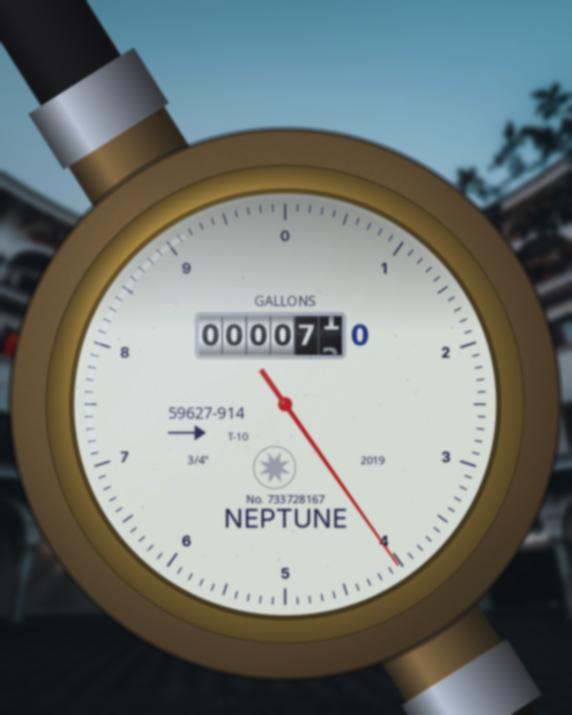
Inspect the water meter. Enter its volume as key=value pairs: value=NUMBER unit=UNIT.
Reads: value=714.0 unit=gal
